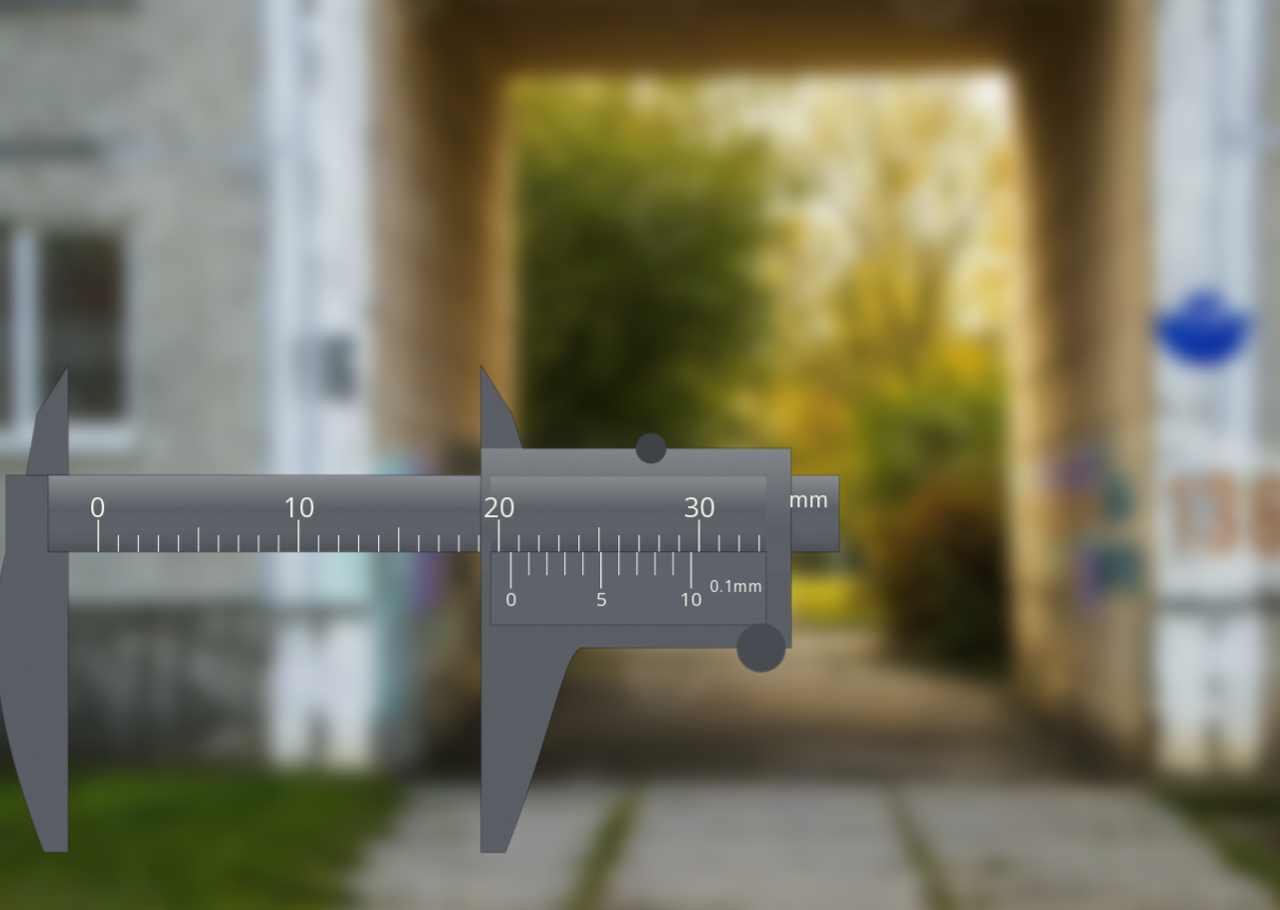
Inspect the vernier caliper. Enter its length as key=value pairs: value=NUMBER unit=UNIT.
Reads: value=20.6 unit=mm
